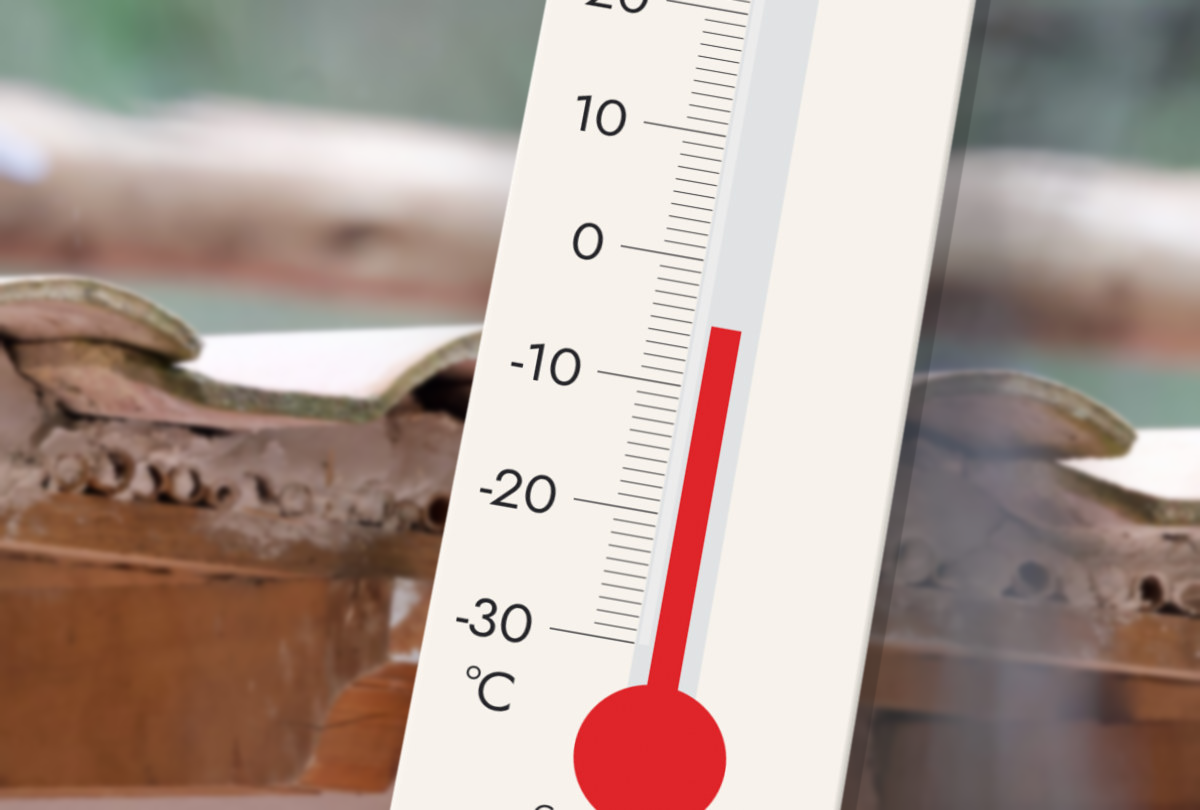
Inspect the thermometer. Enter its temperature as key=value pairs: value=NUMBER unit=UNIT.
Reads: value=-5 unit=°C
